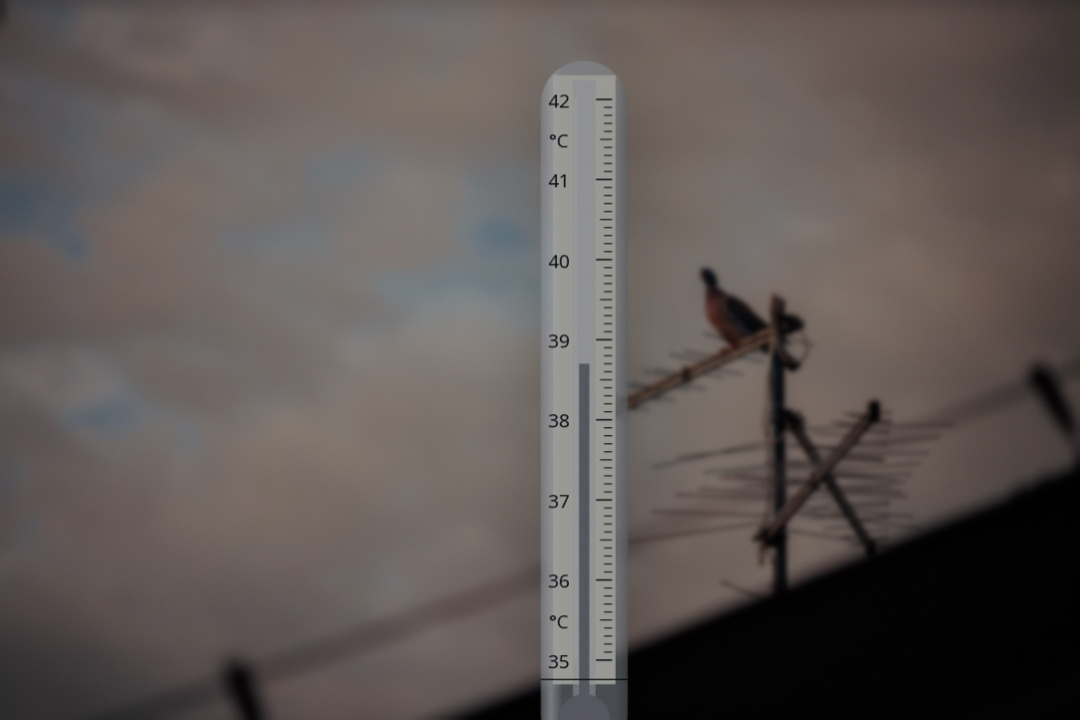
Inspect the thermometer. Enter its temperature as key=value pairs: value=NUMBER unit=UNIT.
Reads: value=38.7 unit=°C
